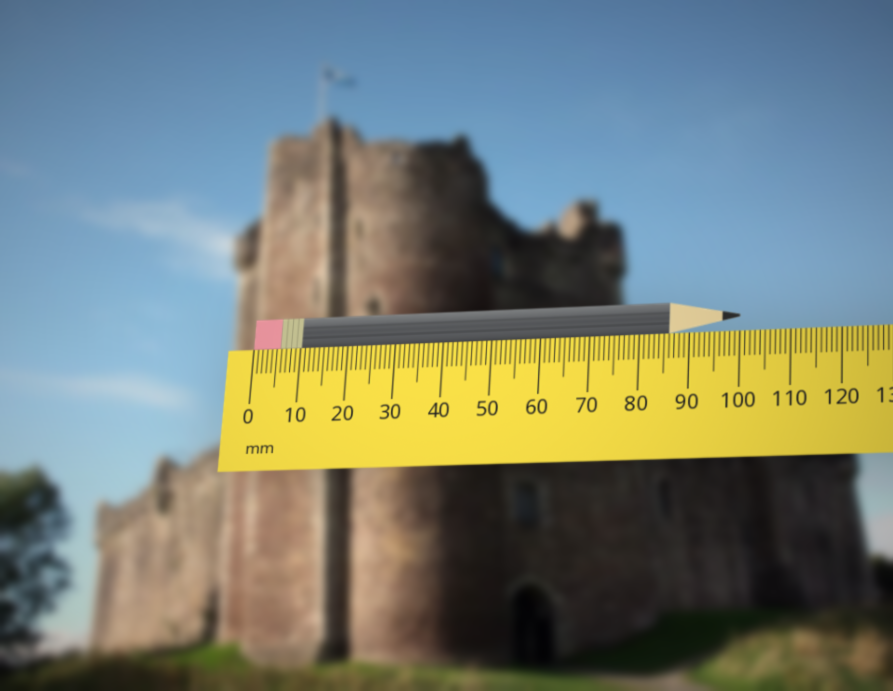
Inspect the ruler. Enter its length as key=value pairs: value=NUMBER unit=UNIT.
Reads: value=100 unit=mm
